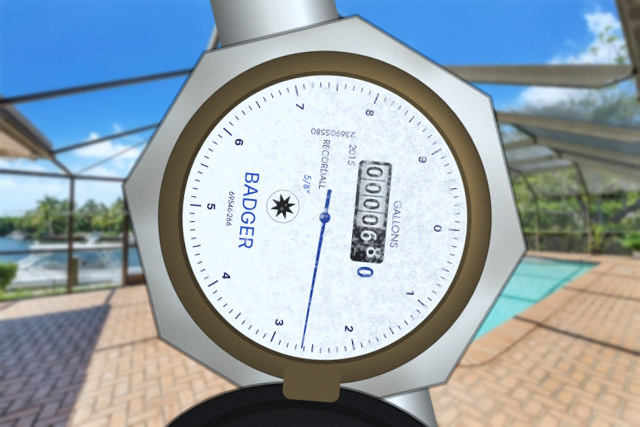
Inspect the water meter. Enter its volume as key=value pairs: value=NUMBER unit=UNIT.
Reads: value=682.6 unit=gal
